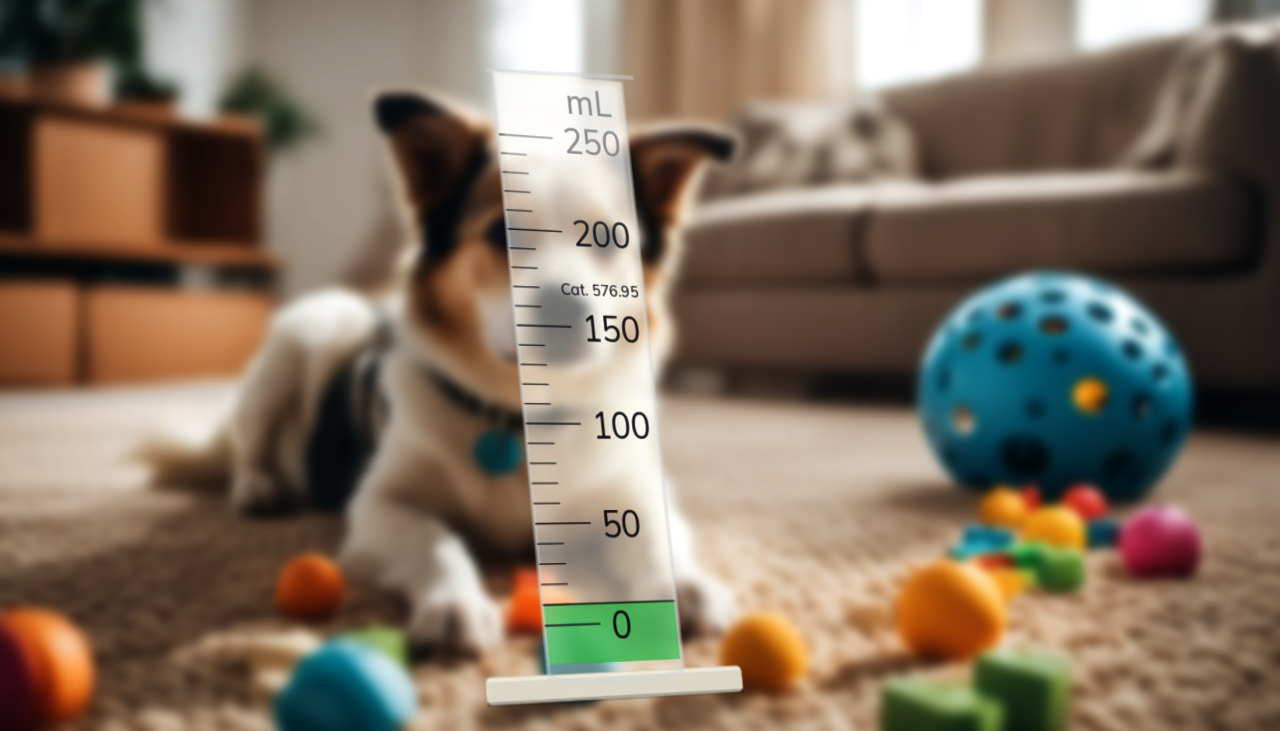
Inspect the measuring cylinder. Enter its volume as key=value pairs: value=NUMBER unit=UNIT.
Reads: value=10 unit=mL
